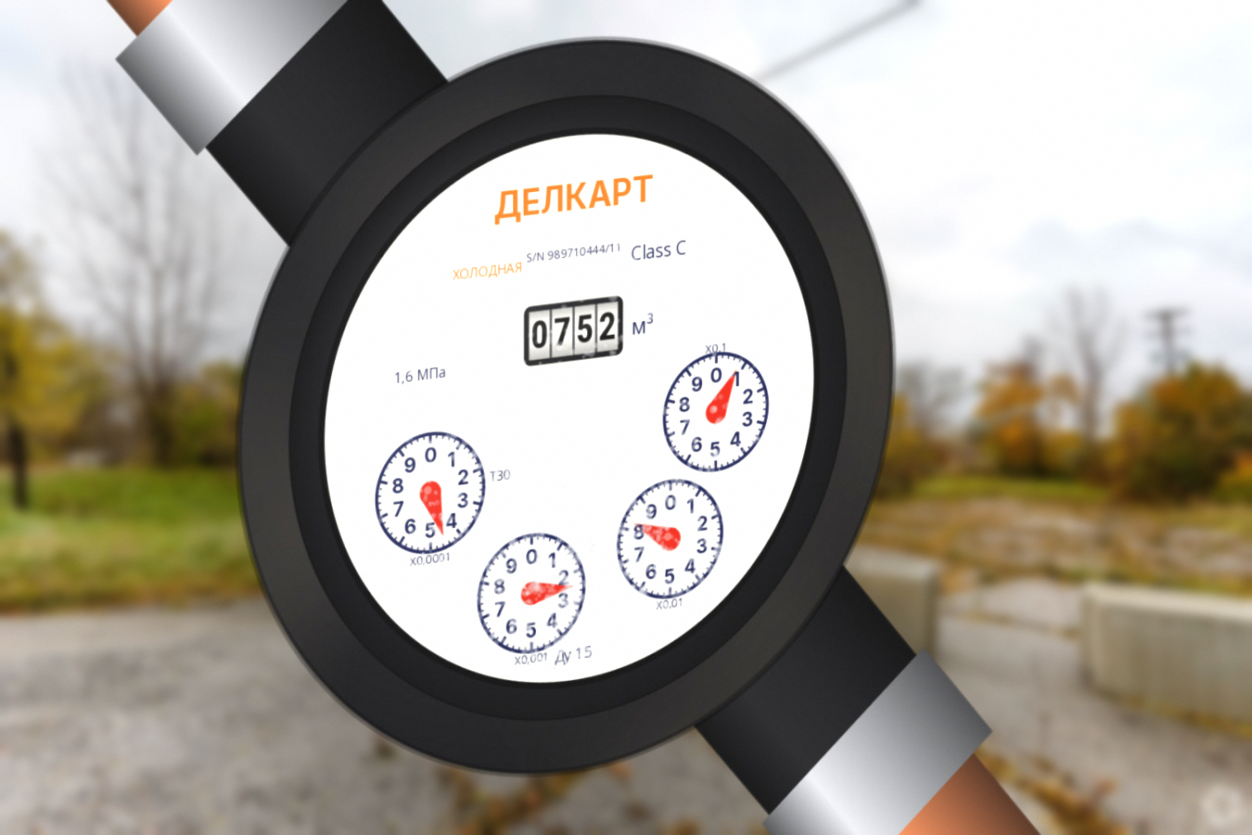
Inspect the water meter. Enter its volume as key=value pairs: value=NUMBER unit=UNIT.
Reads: value=752.0824 unit=m³
